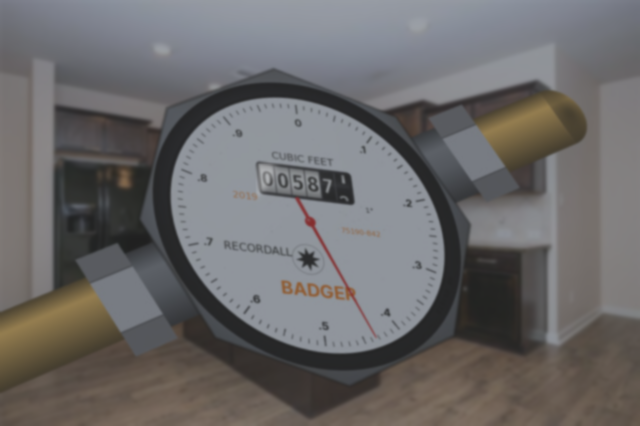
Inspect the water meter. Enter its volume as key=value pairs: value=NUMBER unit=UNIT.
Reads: value=5871.43 unit=ft³
